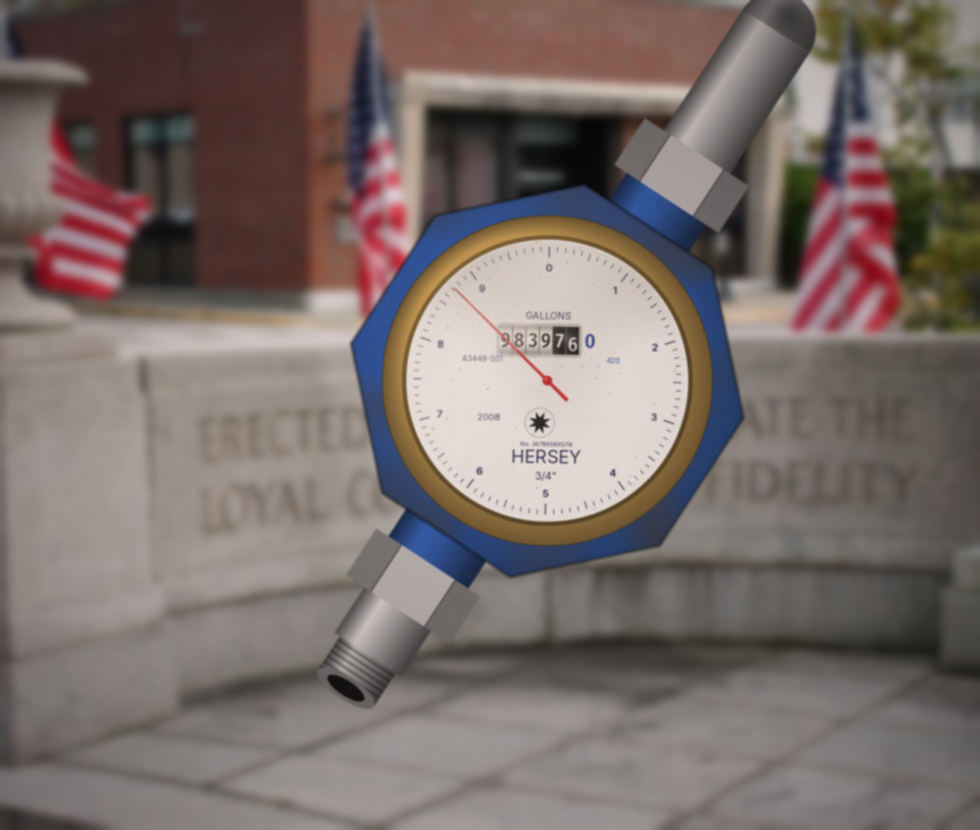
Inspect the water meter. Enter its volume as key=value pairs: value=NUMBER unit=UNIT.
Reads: value=9839758.7 unit=gal
